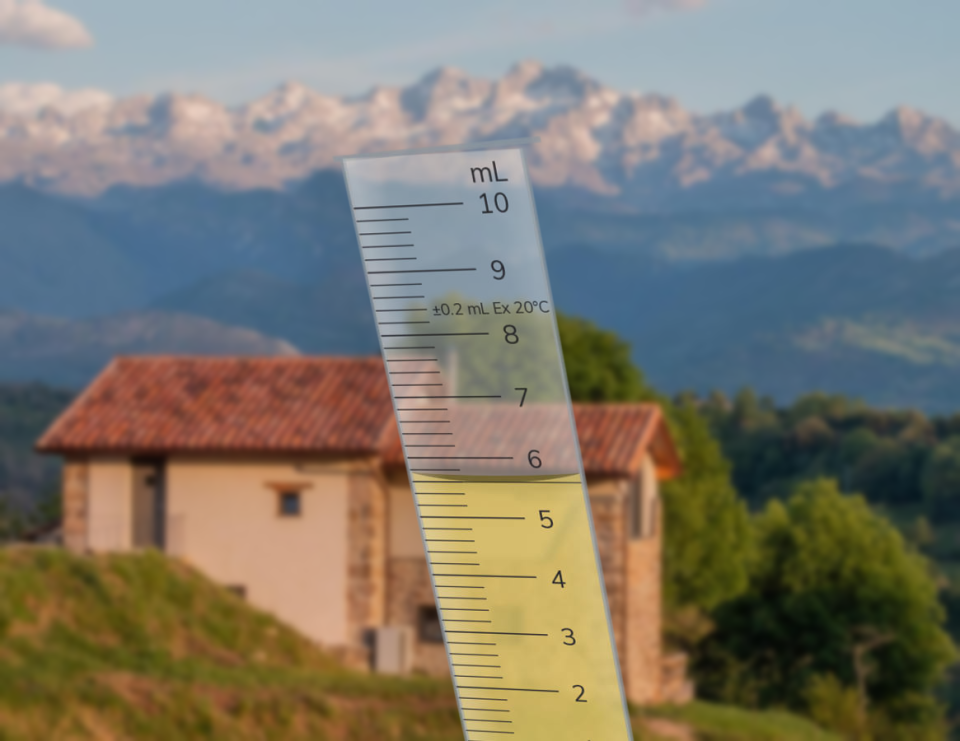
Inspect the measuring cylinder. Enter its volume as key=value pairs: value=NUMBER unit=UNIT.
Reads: value=5.6 unit=mL
